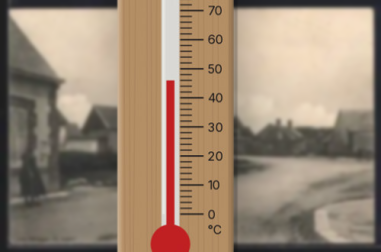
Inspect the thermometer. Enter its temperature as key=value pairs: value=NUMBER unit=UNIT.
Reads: value=46 unit=°C
